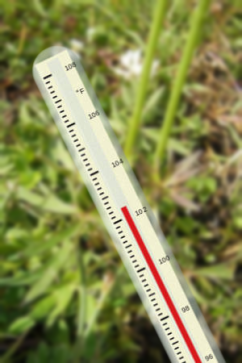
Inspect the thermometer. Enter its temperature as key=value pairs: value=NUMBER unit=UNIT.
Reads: value=102.4 unit=°F
